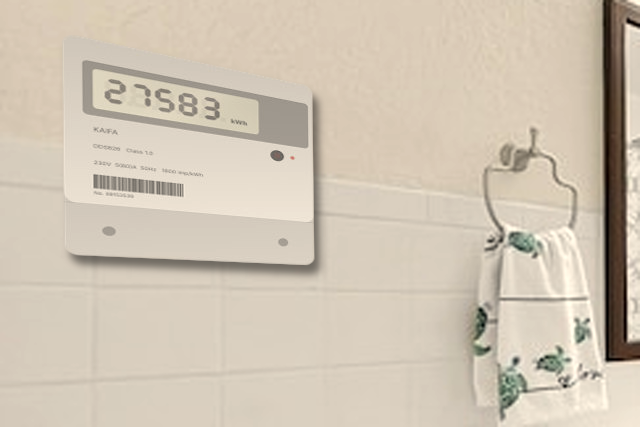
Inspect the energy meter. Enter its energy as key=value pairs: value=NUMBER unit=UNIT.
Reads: value=27583 unit=kWh
